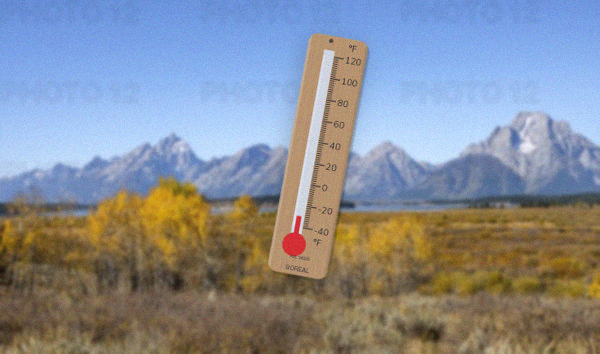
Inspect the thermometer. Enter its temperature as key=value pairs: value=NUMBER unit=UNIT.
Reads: value=-30 unit=°F
